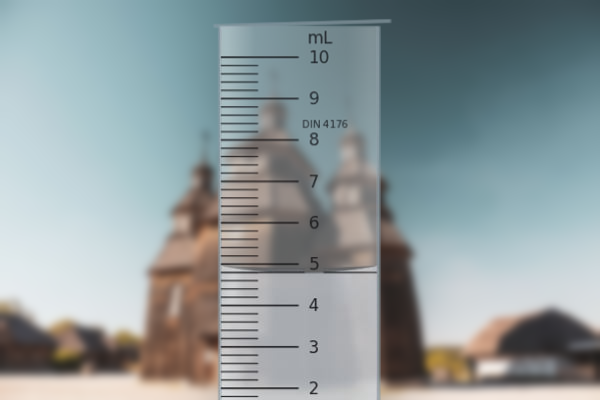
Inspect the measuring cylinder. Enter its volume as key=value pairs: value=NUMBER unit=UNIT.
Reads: value=4.8 unit=mL
